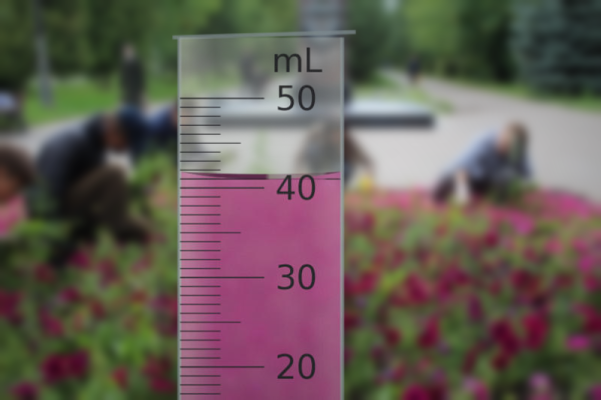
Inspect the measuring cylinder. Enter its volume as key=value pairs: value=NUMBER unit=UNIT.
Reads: value=41 unit=mL
